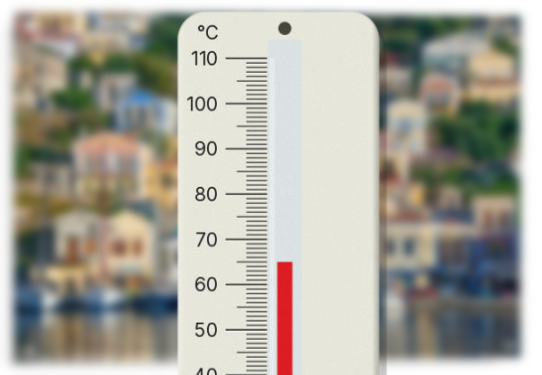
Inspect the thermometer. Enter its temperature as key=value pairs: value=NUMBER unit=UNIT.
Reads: value=65 unit=°C
